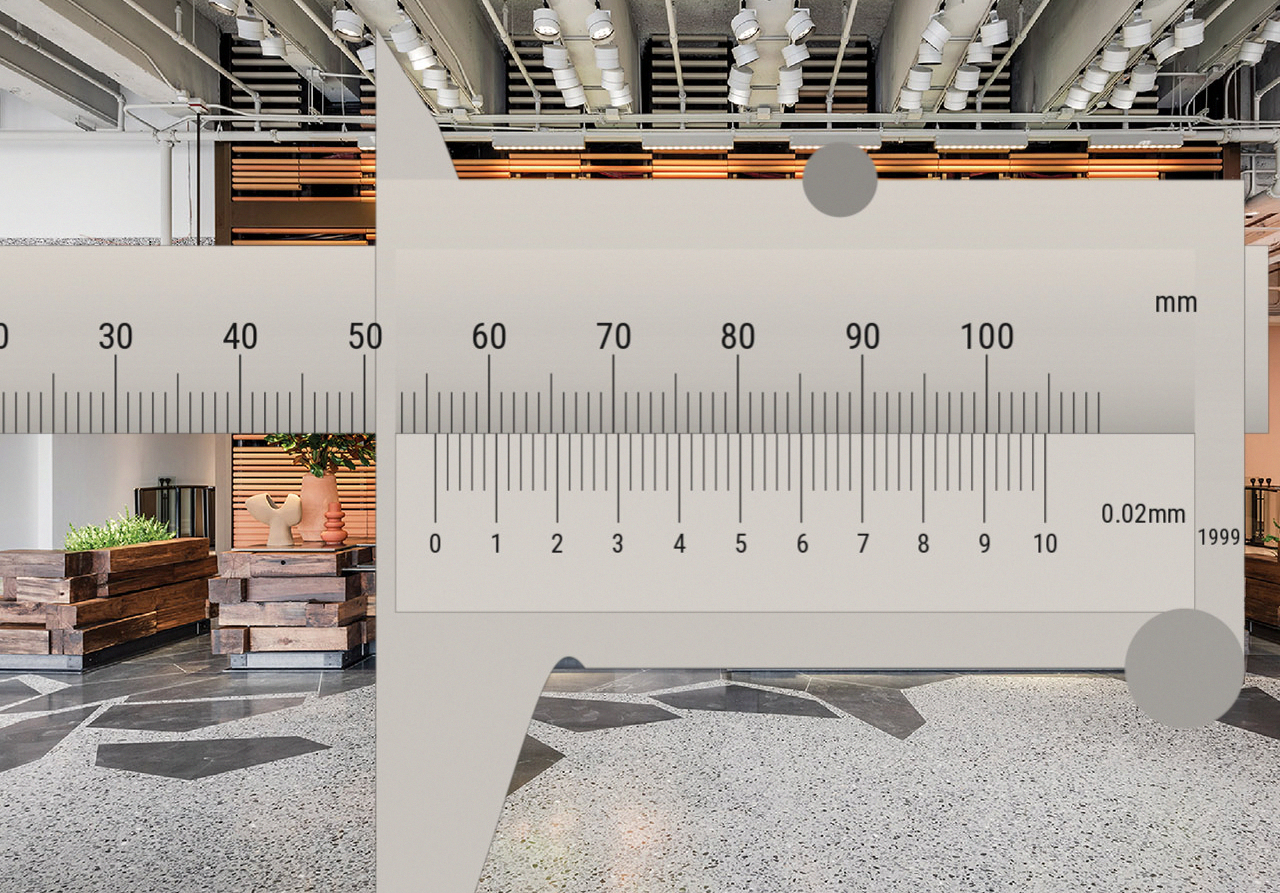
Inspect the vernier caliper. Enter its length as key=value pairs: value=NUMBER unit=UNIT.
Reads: value=55.7 unit=mm
